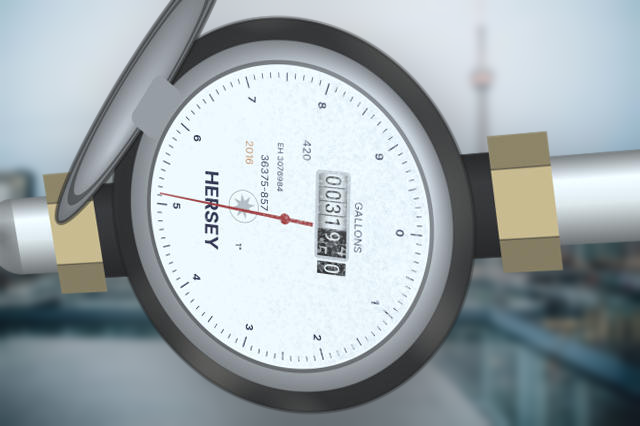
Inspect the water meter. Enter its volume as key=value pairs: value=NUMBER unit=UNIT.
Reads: value=31945.1 unit=gal
